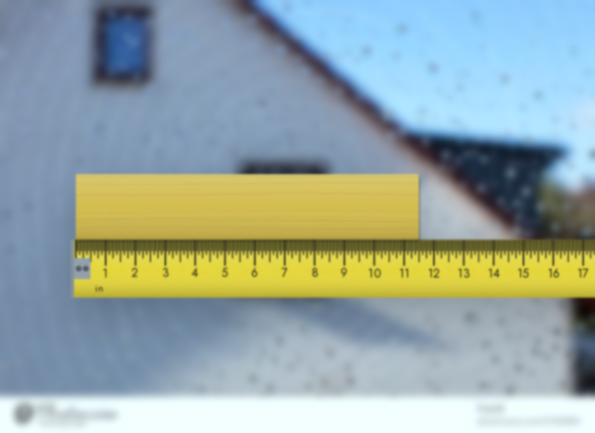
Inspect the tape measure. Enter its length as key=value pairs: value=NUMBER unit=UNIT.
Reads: value=11.5 unit=in
